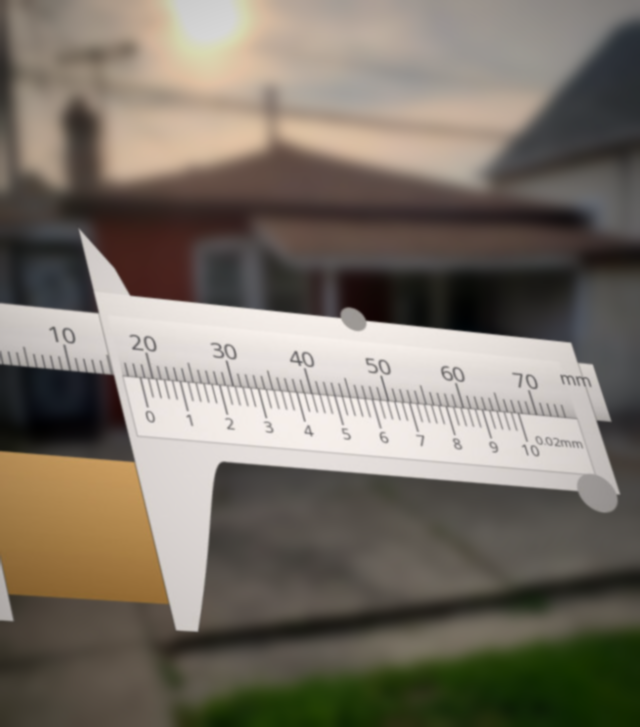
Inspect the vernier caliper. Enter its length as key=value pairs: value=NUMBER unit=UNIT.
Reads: value=18.5 unit=mm
